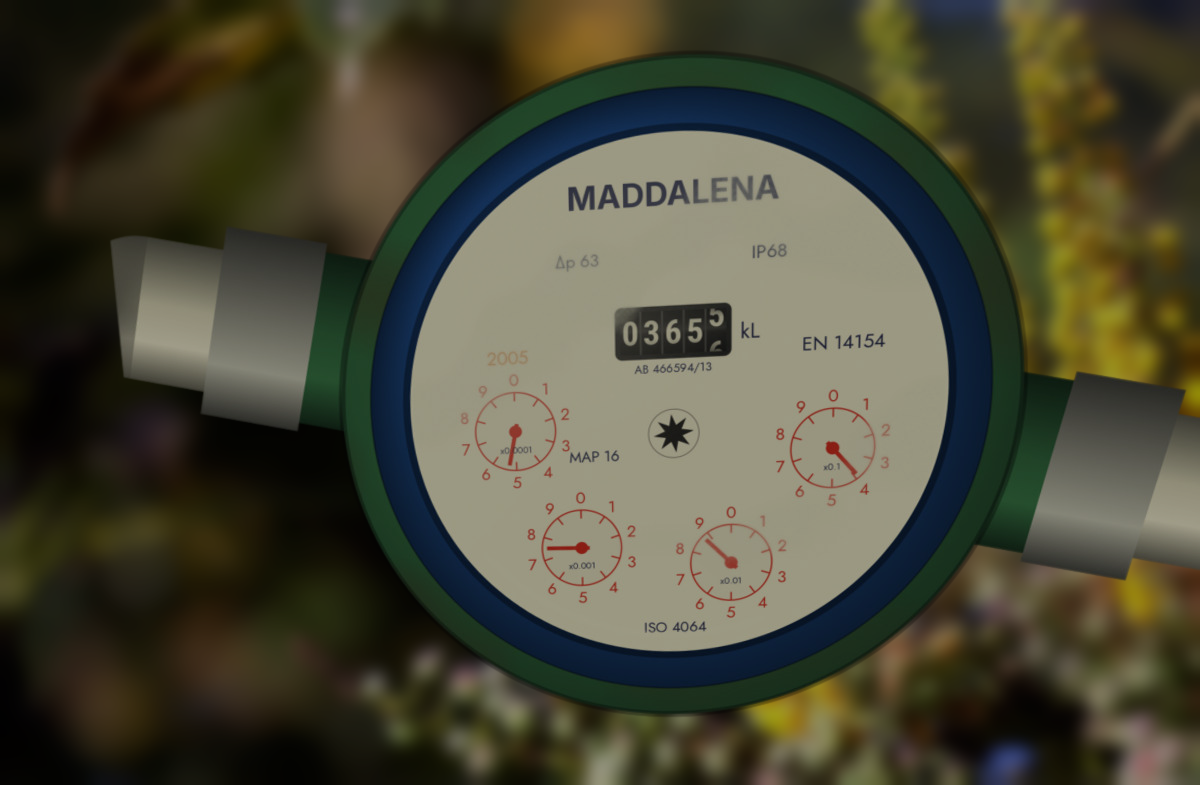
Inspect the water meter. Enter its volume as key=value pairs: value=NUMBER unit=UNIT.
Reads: value=3655.3875 unit=kL
